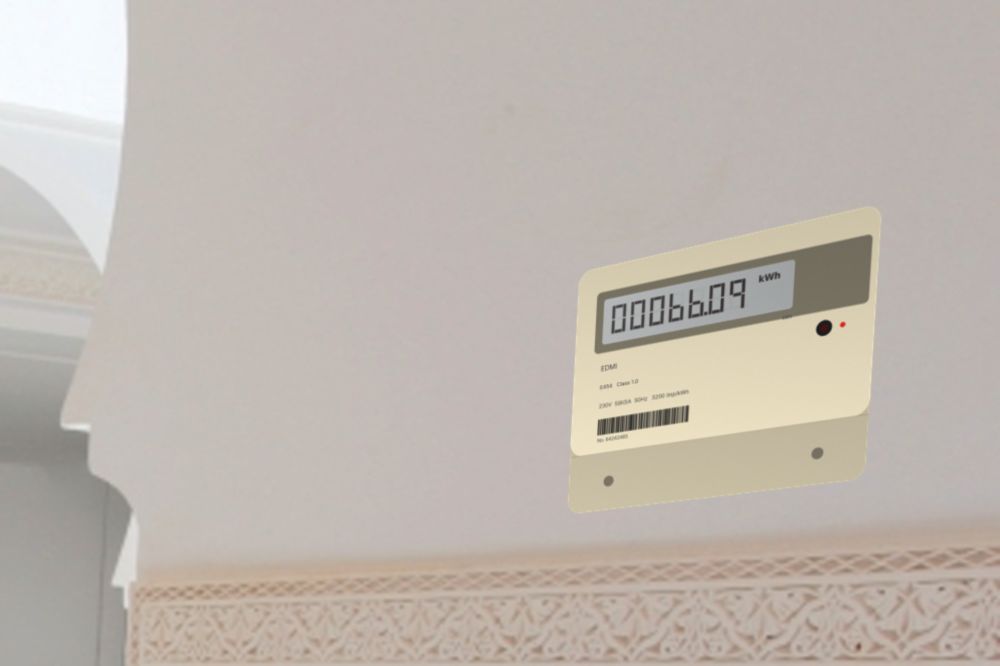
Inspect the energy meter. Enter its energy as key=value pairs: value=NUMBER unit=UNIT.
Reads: value=66.09 unit=kWh
